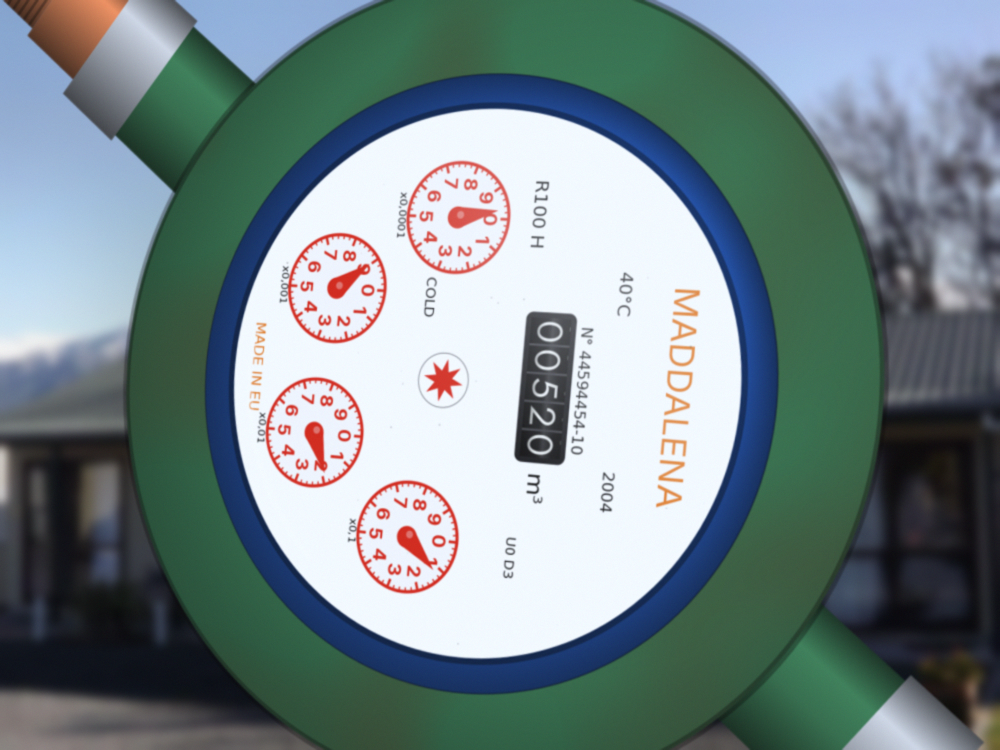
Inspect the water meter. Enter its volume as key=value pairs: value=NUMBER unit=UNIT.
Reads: value=520.1189 unit=m³
